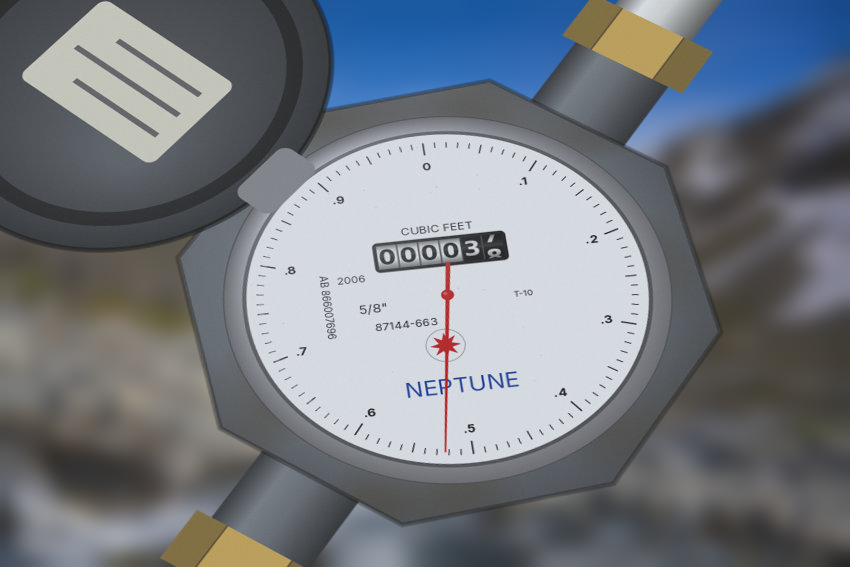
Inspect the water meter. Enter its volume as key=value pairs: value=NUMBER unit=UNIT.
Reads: value=37.52 unit=ft³
